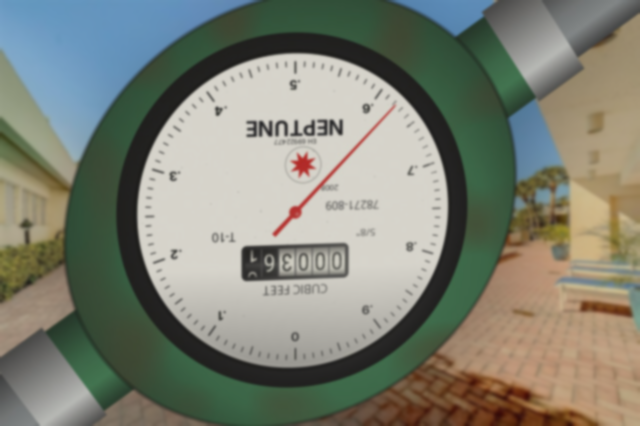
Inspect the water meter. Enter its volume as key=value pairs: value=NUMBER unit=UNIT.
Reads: value=360.62 unit=ft³
